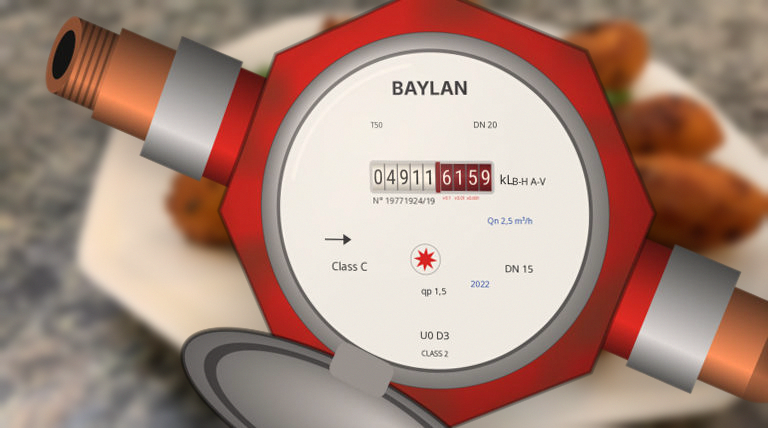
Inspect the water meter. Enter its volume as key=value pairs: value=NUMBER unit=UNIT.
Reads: value=4911.6159 unit=kL
